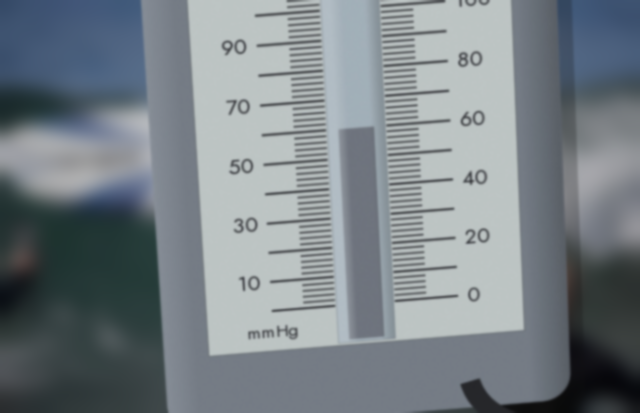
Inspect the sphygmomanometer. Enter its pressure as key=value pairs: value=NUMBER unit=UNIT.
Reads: value=60 unit=mmHg
